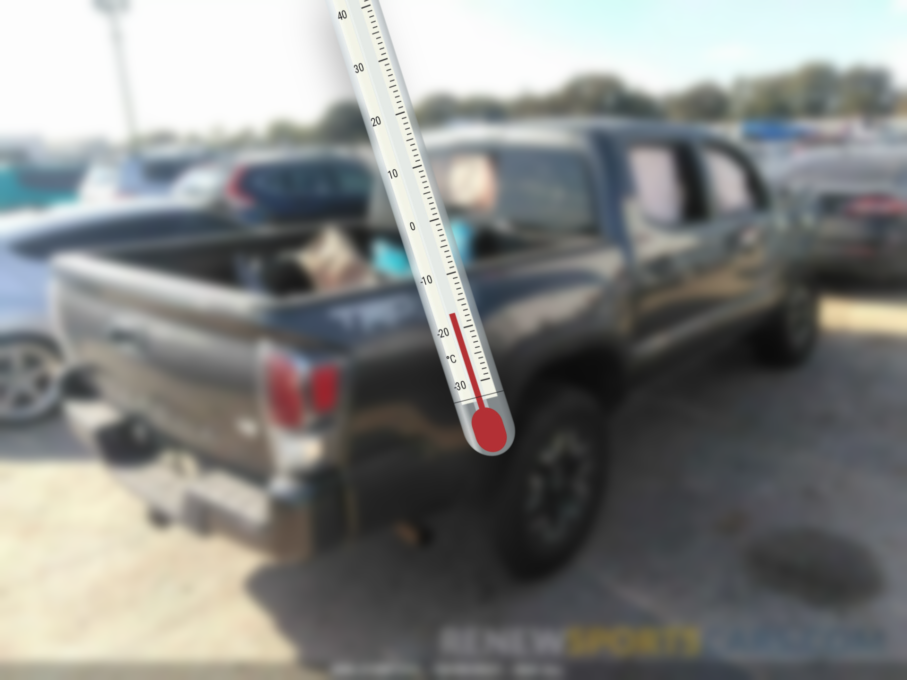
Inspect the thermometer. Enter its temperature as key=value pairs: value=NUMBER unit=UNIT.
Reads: value=-17 unit=°C
